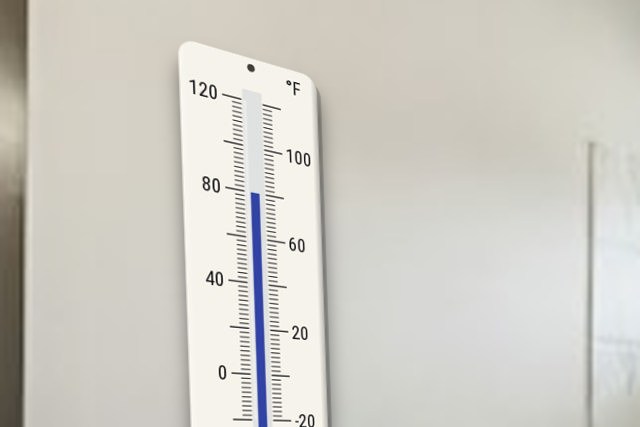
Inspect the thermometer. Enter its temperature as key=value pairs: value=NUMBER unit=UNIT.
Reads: value=80 unit=°F
